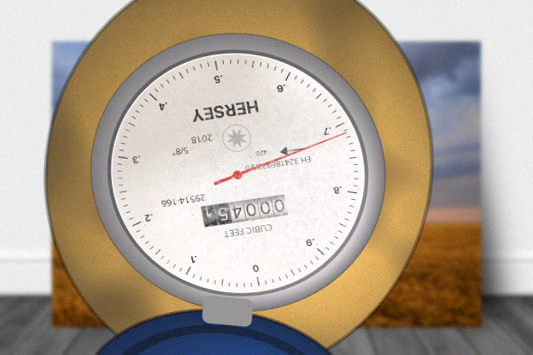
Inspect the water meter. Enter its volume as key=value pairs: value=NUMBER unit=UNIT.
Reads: value=450.71 unit=ft³
